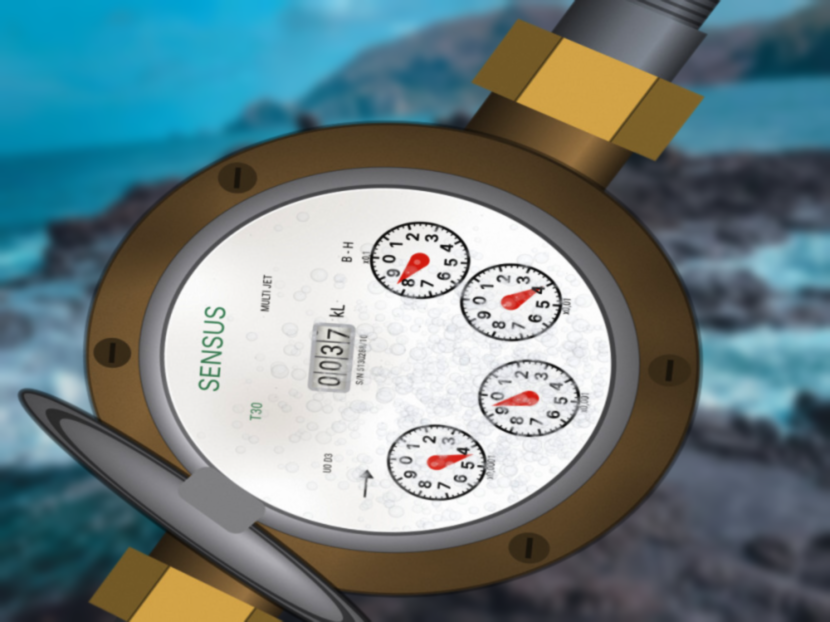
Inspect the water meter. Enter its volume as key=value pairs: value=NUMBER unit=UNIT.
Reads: value=36.8394 unit=kL
